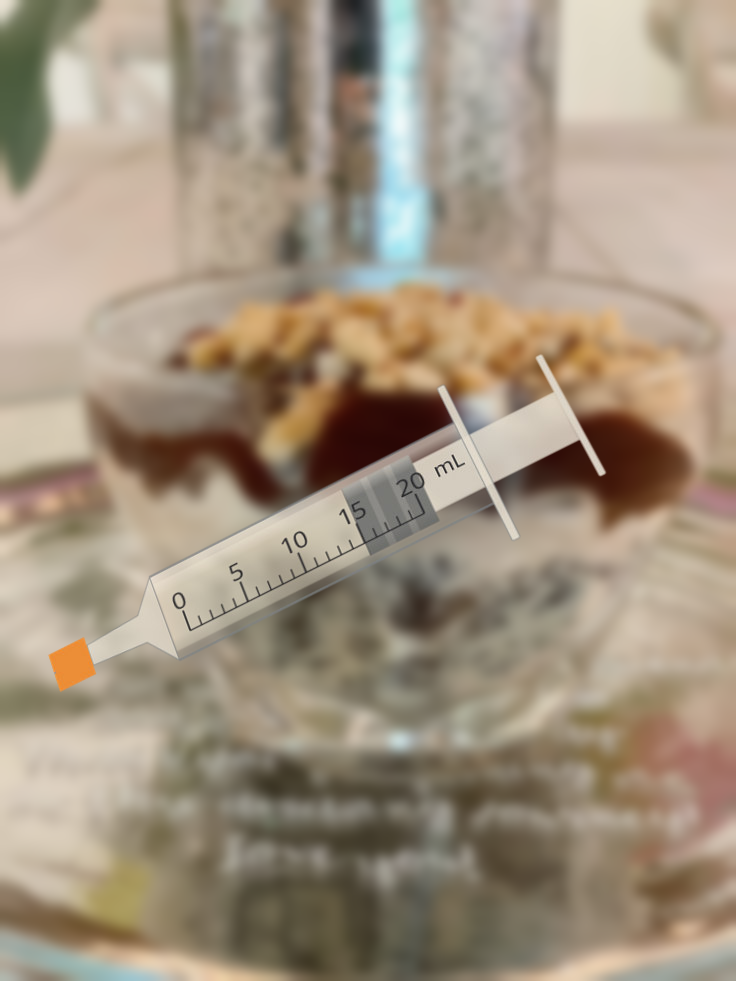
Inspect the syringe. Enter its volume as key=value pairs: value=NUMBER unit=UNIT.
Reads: value=15 unit=mL
